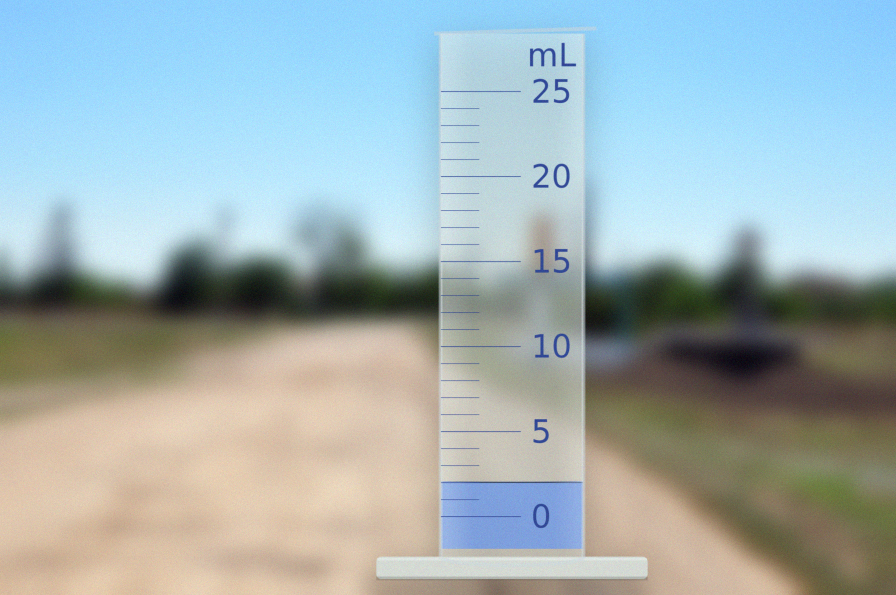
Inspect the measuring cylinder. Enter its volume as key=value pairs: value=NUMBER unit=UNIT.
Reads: value=2 unit=mL
